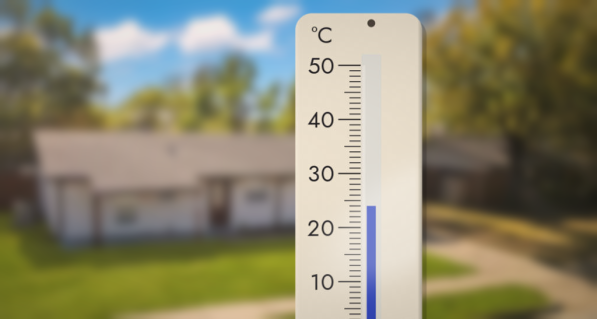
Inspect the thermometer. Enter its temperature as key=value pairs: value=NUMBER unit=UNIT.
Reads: value=24 unit=°C
